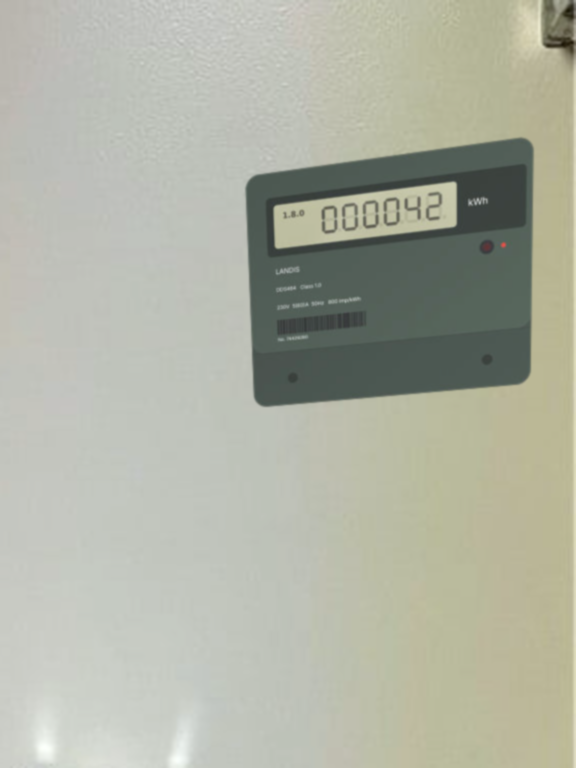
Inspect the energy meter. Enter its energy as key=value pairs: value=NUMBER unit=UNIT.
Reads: value=42 unit=kWh
